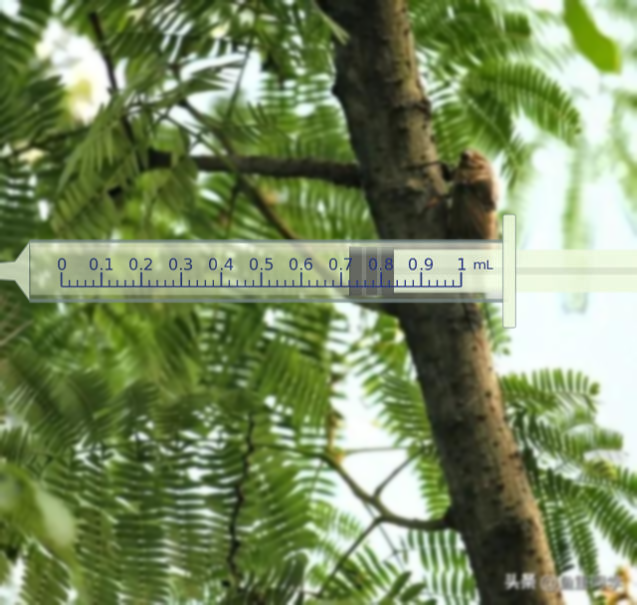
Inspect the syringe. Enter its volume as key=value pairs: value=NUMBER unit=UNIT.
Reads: value=0.72 unit=mL
